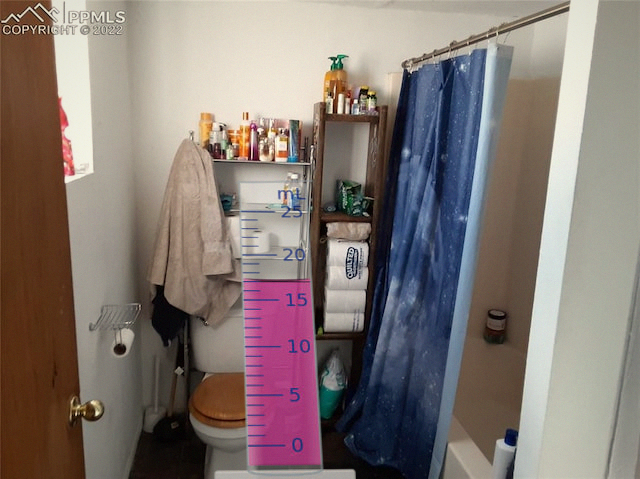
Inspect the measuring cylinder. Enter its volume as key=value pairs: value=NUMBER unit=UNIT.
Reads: value=17 unit=mL
